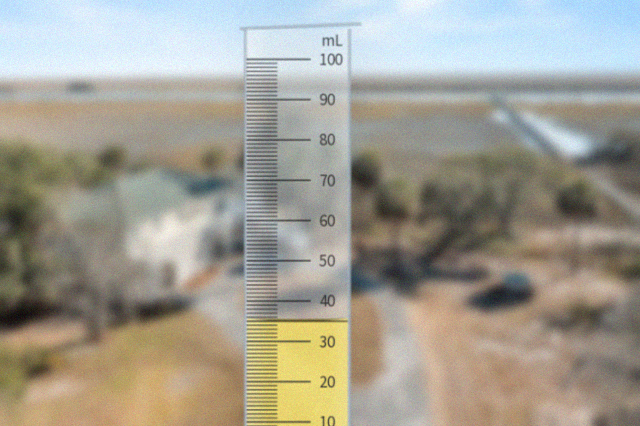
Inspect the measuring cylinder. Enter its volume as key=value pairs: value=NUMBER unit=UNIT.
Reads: value=35 unit=mL
